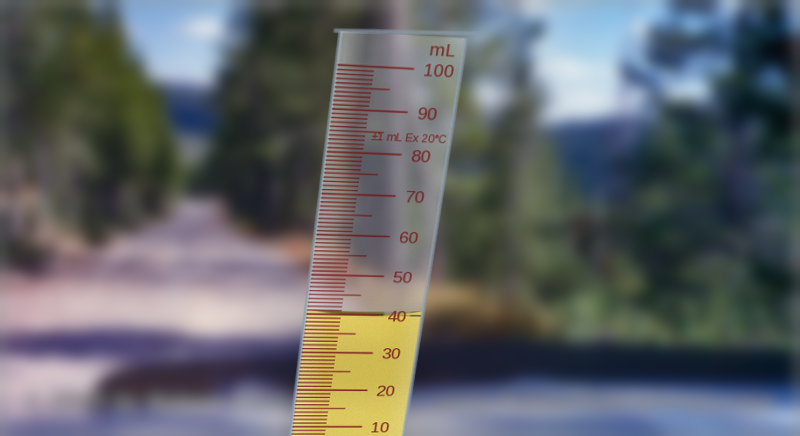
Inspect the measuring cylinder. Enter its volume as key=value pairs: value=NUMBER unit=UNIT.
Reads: value=40 unit=mL
